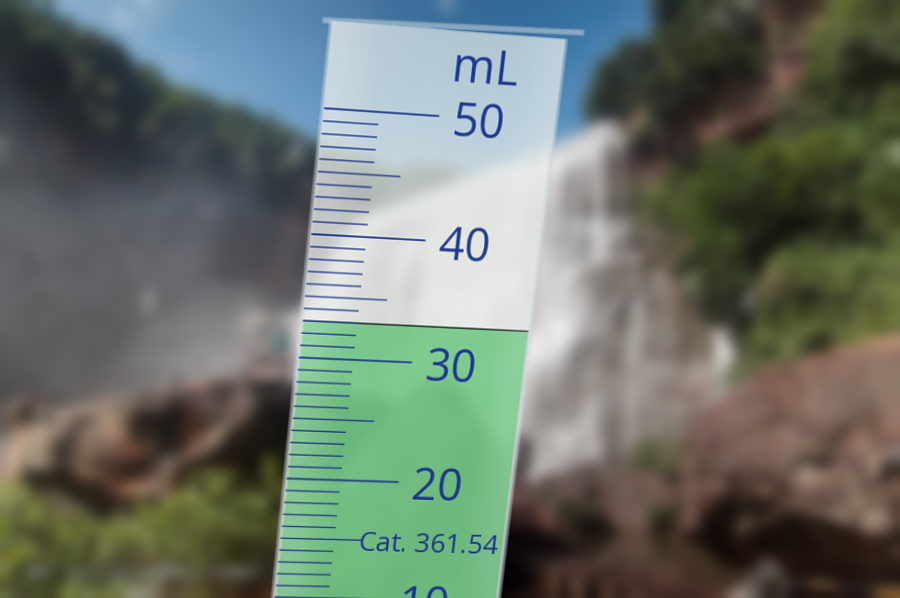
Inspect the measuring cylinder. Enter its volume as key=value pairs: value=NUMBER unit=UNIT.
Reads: value=33 unit=mL
